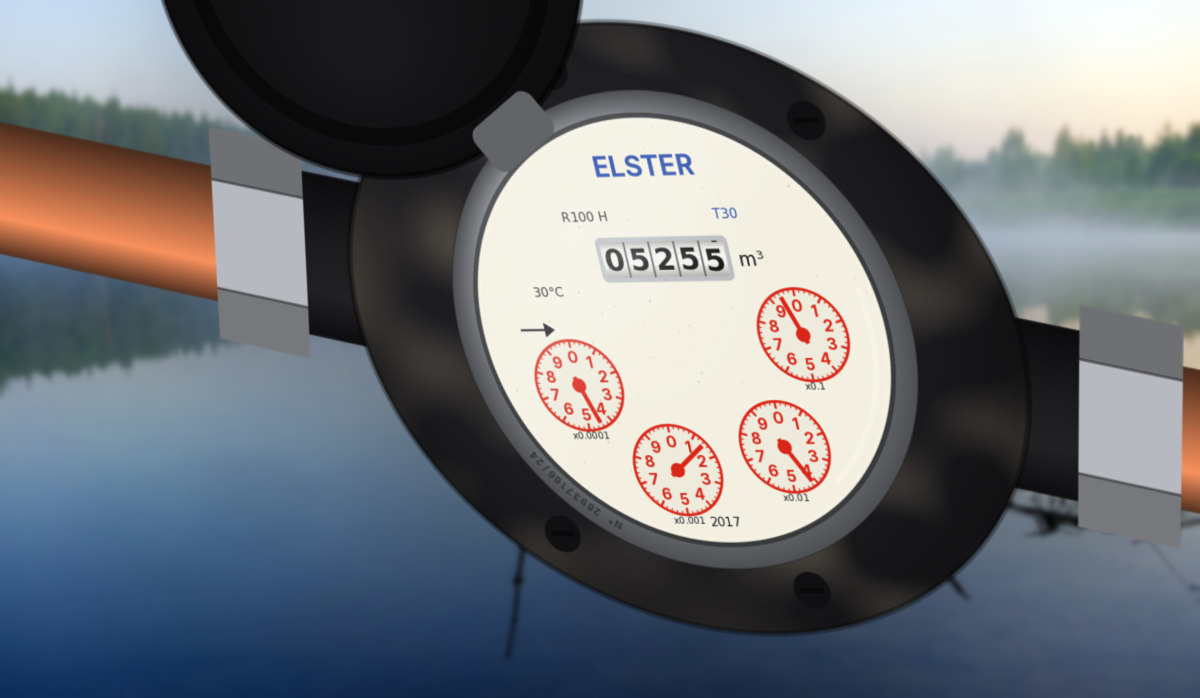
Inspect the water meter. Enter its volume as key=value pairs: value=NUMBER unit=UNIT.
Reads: value=5254.9414 unit=m³
